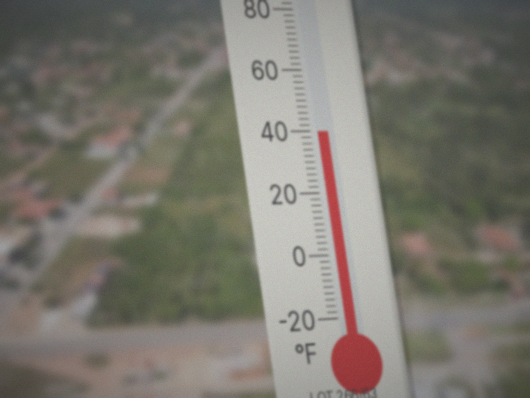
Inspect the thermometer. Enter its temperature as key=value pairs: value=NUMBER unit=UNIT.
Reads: value=40 unit=°F
